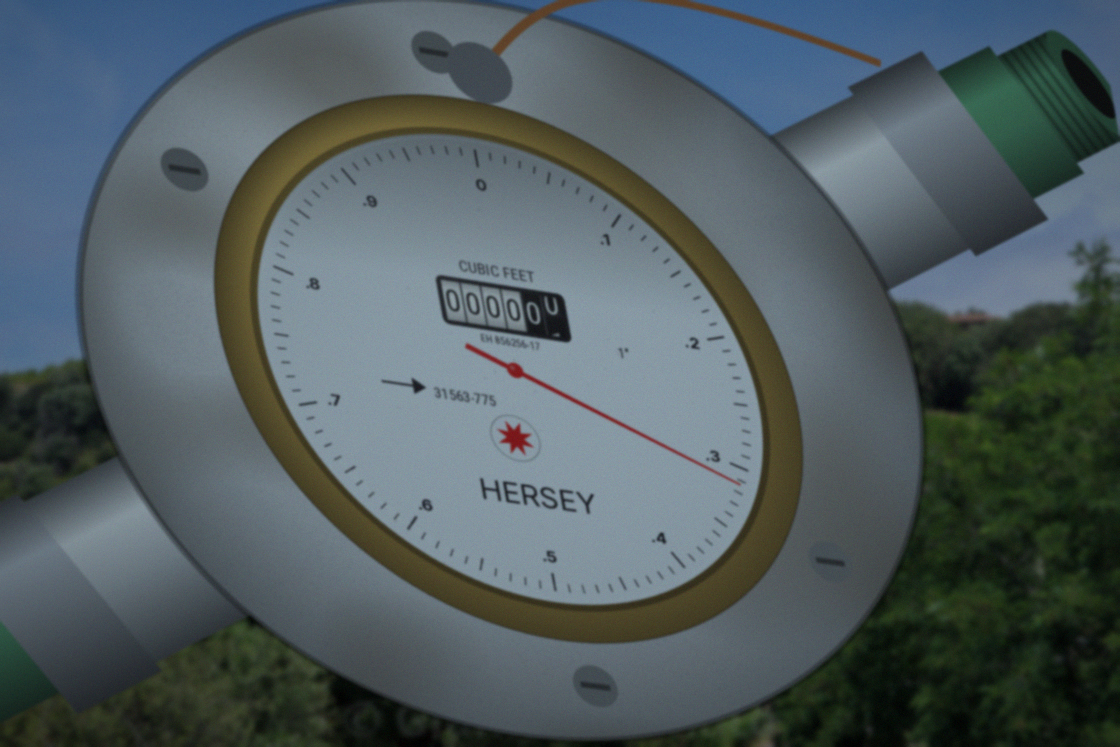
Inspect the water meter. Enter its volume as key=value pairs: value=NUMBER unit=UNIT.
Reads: value=0.31 unit=ft³
